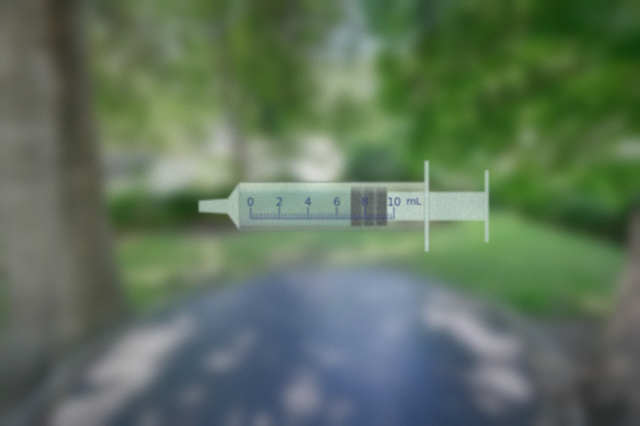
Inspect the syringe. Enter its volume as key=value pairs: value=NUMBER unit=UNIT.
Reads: value=7 unit=mL
